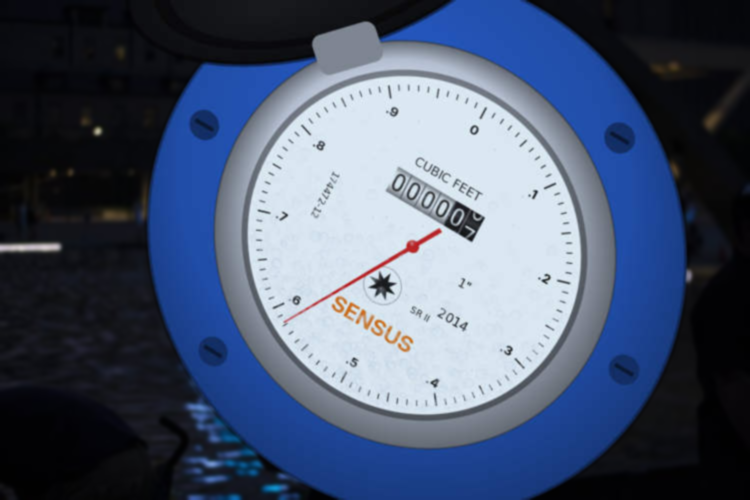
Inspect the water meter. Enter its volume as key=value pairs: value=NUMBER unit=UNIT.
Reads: value=6.58 unit=ft³
